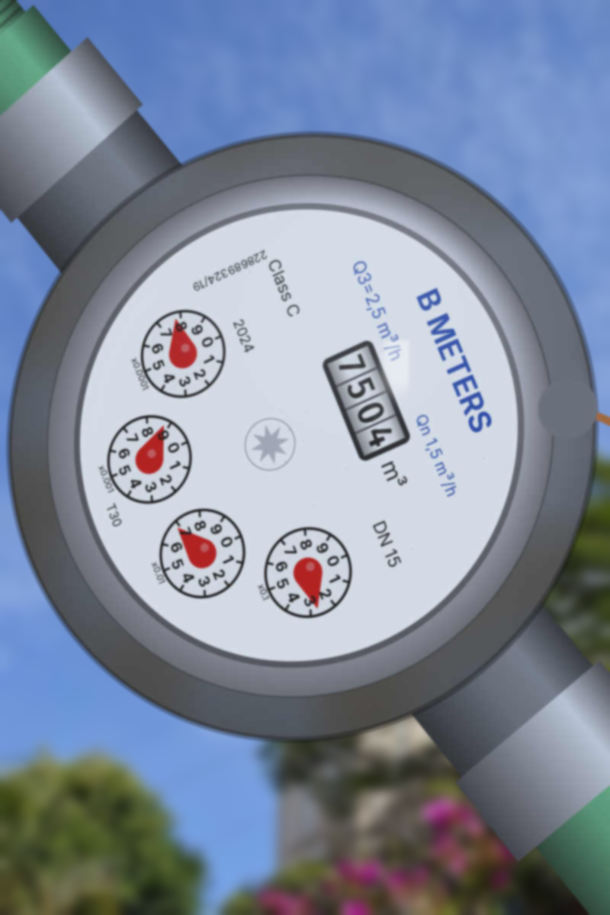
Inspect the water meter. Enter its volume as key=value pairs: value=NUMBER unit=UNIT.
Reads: value=7504.2687 unit=m³
